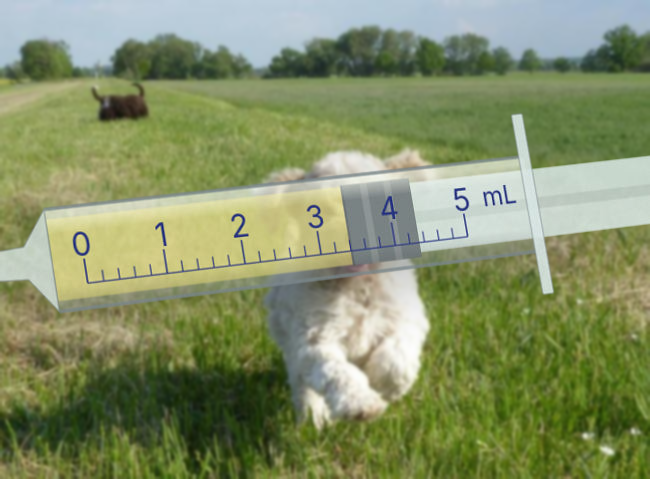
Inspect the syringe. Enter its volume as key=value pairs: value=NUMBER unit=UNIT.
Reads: value=3.4 unit=mL
